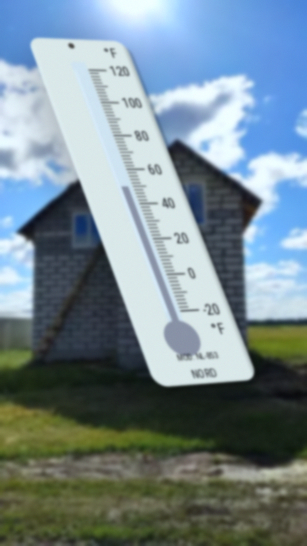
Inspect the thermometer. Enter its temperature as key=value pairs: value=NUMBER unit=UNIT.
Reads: value=50 unit=°F
